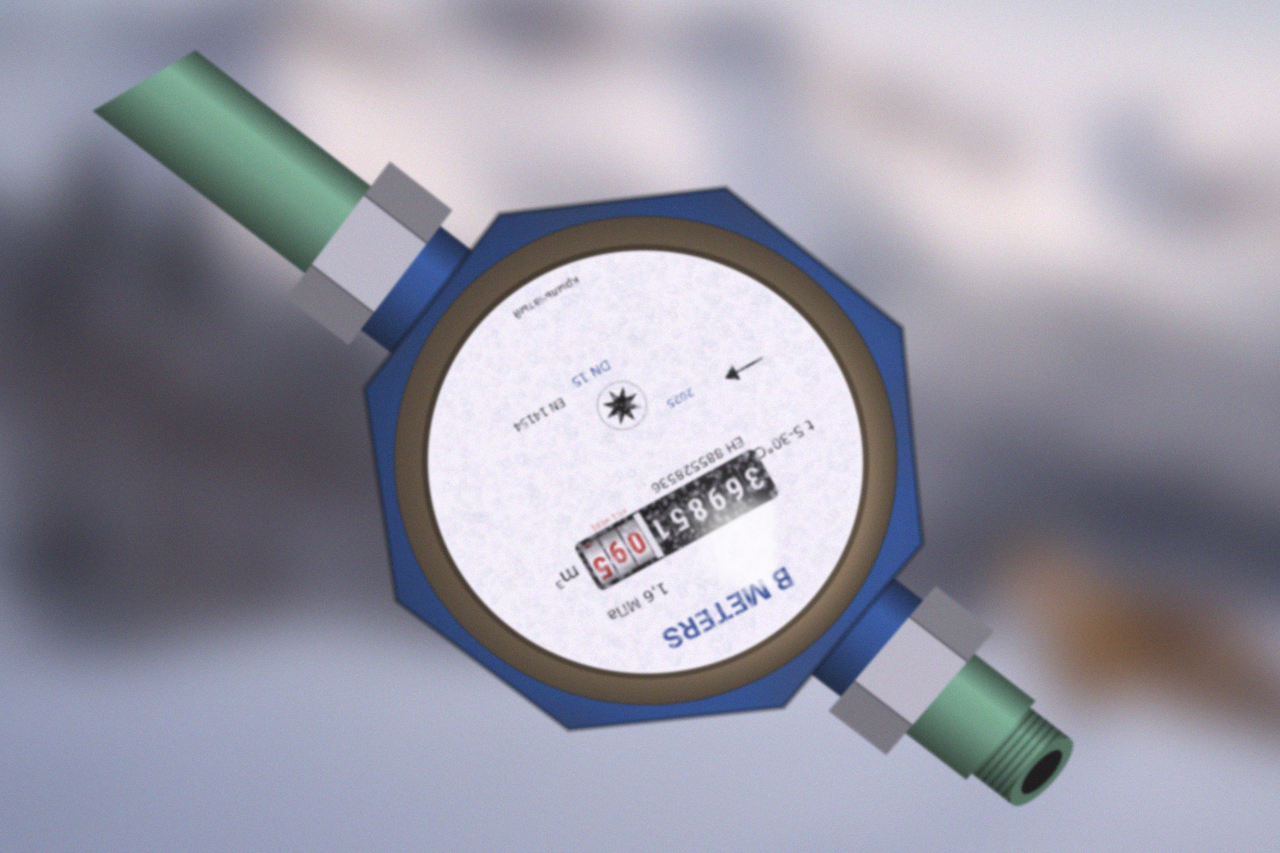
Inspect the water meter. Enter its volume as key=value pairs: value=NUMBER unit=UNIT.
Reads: value=369851.095 unit=m³
